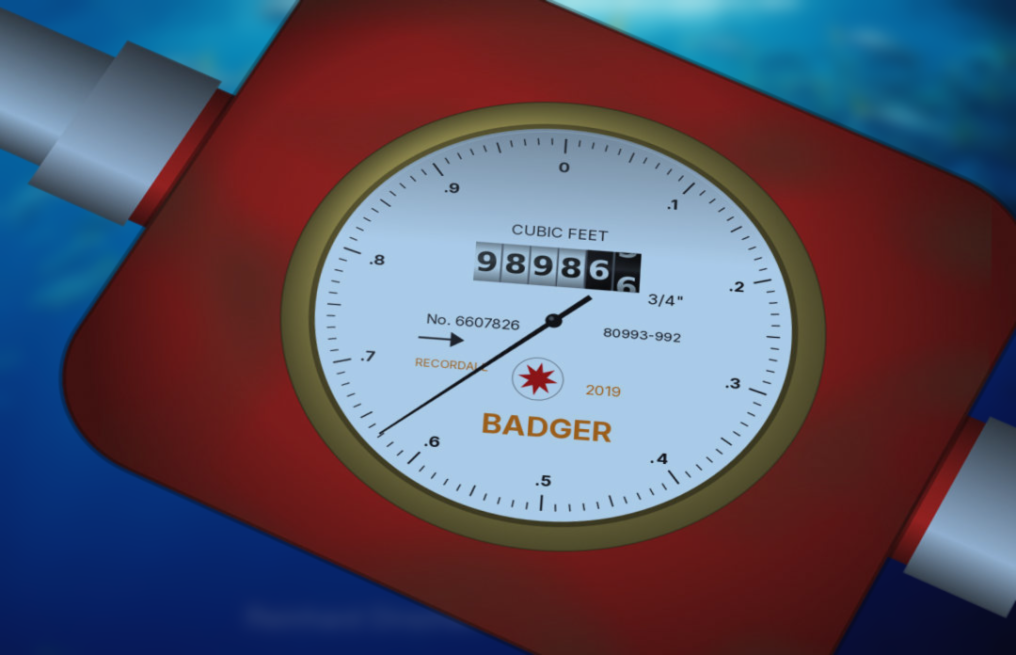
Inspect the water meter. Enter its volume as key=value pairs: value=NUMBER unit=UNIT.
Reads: value=989865.63 unit=ft³
